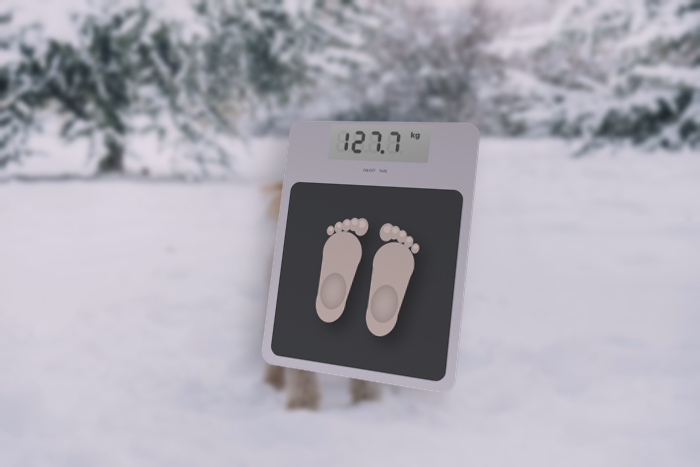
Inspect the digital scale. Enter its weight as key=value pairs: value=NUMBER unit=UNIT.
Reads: value=127.7 unit=kg
